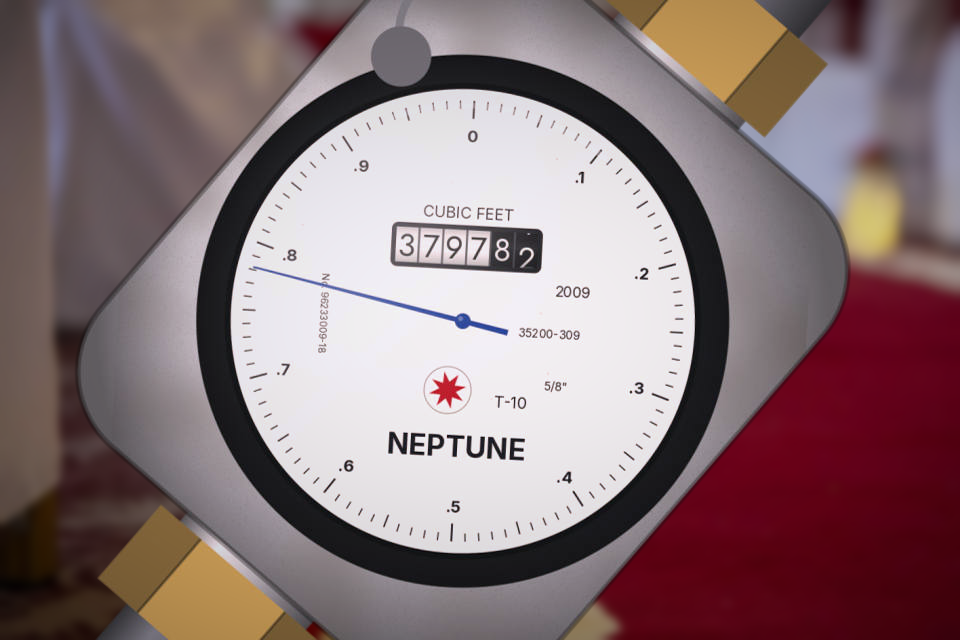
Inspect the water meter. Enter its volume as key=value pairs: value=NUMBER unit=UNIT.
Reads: value=379781.78 unit=ft³
